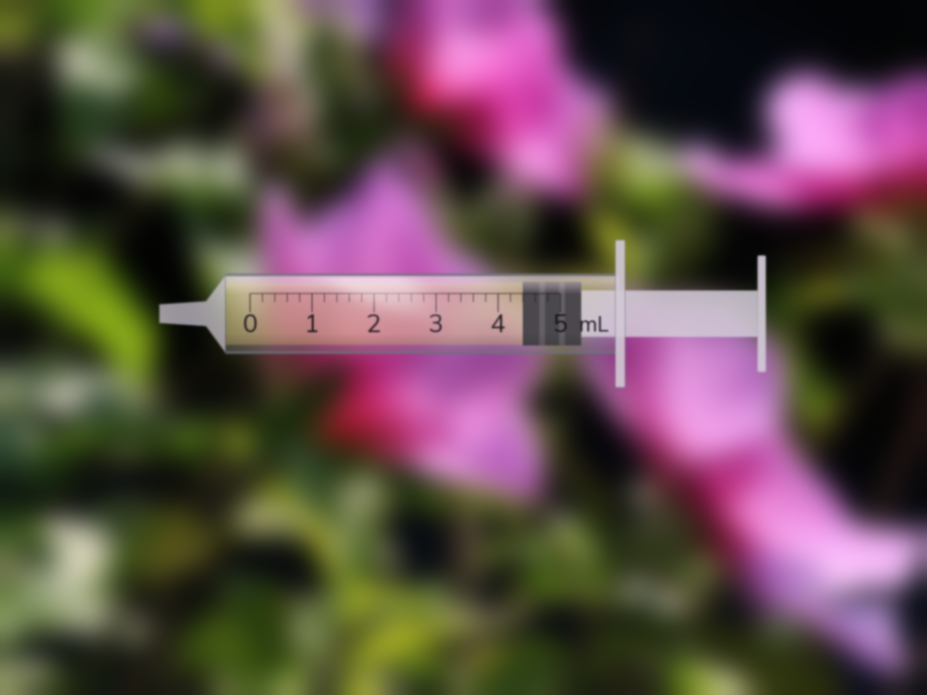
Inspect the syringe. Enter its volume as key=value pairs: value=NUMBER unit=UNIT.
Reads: value=4.4 unit=mL
